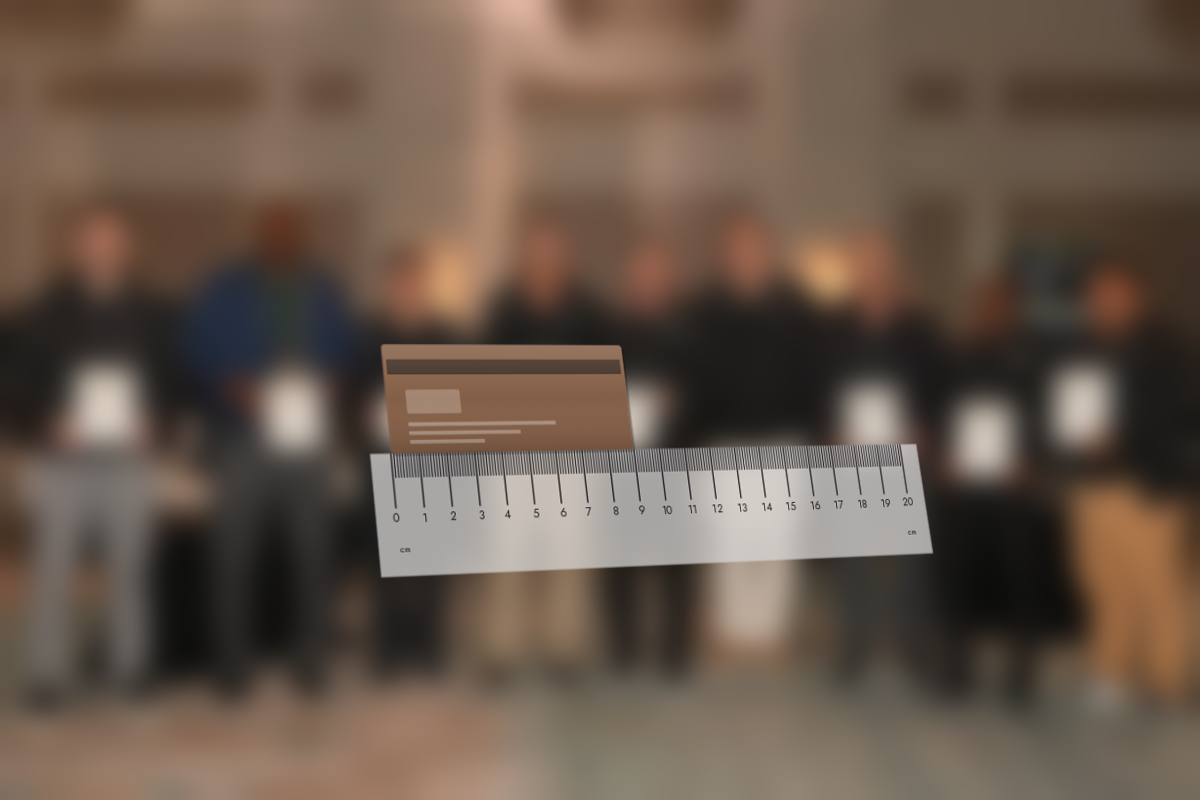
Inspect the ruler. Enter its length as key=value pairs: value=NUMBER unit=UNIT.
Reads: value=9 unit=cm
